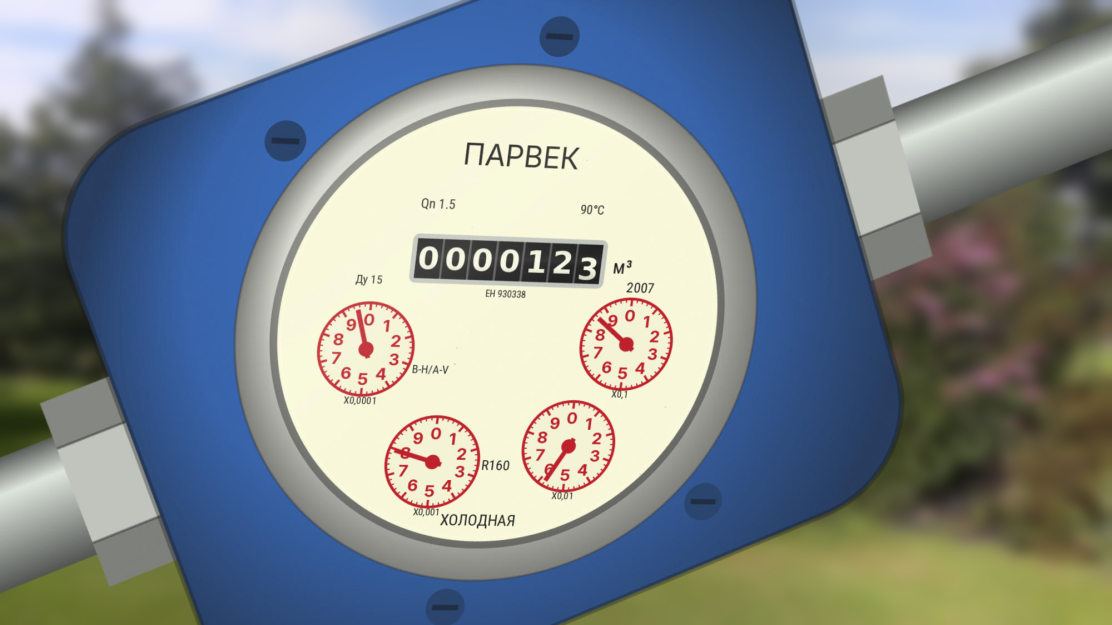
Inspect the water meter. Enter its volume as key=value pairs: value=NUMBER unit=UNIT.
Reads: value=122.8579 unit=m³
